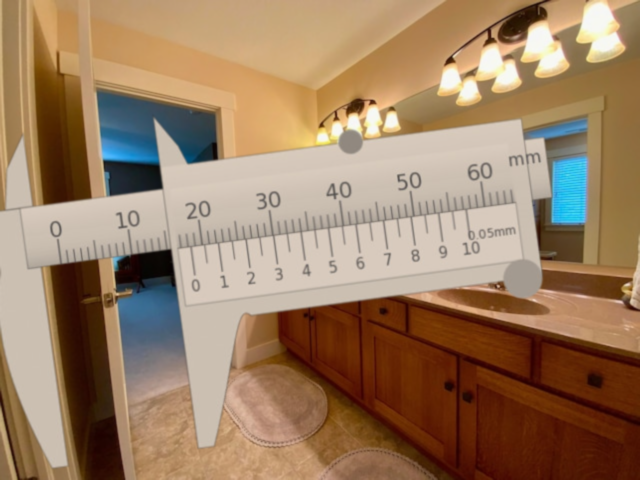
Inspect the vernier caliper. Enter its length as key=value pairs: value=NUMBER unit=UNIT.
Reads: value=18.4 unit=mm
